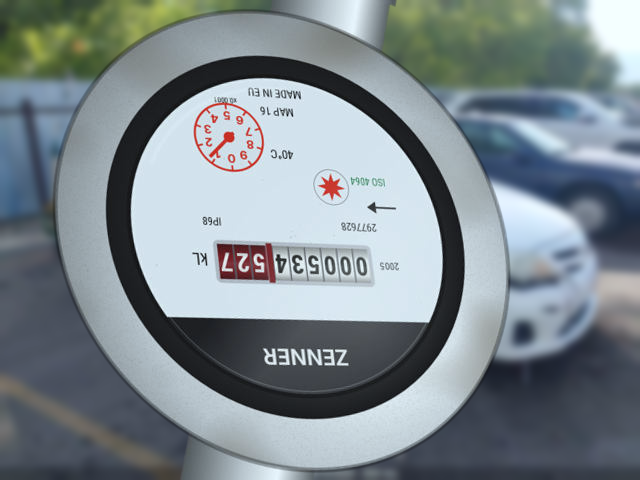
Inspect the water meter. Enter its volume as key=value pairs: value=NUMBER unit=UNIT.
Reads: value=534.5271 unit=kL
